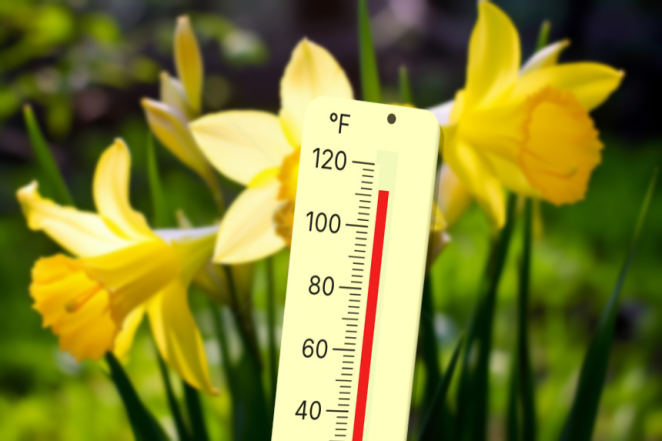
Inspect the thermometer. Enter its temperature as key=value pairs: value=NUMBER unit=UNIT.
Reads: value=112 unit=°F
